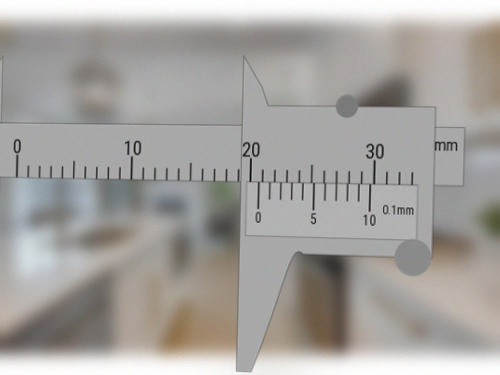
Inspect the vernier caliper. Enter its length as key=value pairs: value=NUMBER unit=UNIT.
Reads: value=20.7 unit=mm
